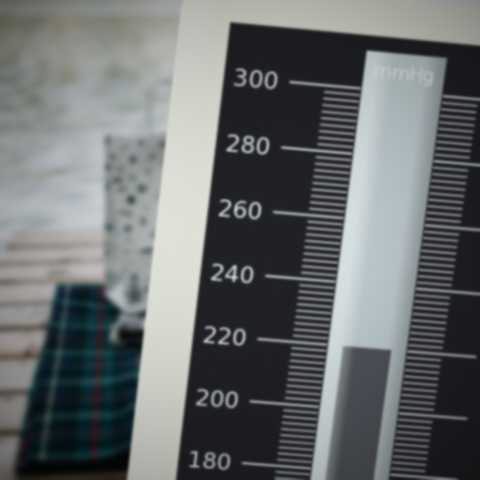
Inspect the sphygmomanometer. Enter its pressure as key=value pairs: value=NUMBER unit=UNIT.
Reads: value=220 unit=mmHg
